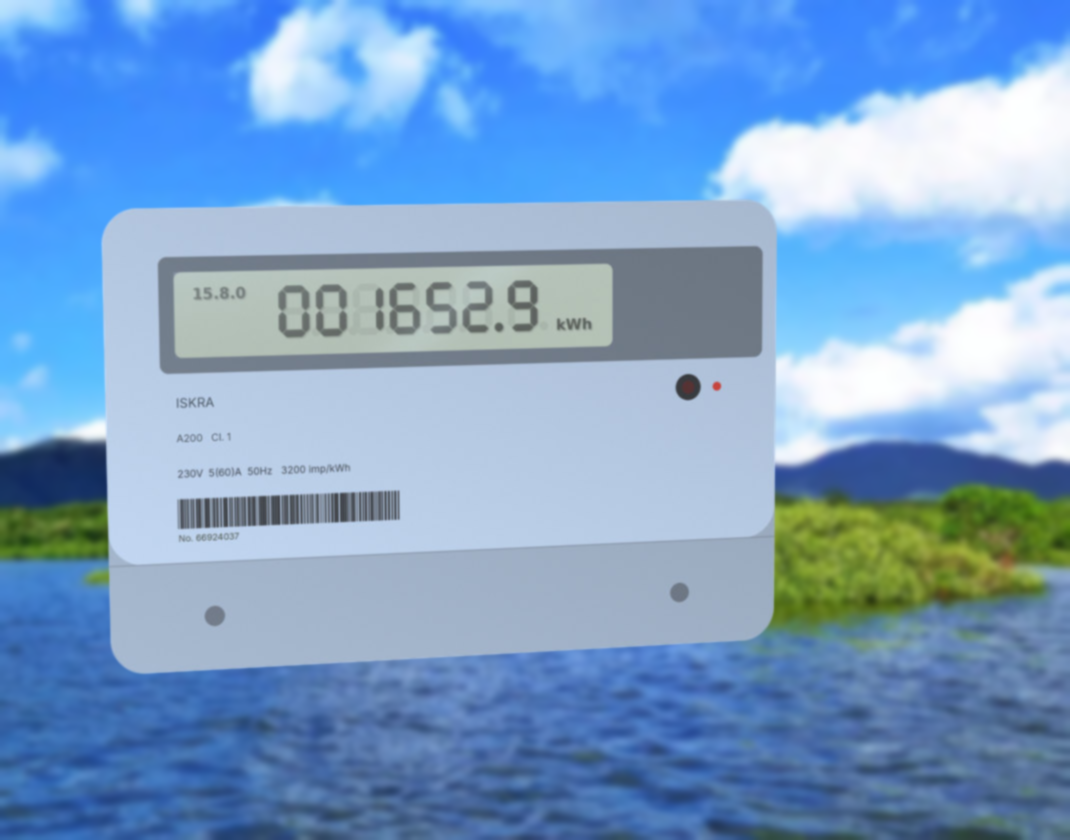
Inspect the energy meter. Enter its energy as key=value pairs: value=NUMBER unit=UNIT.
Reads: value=1652.9 unit=kWh
